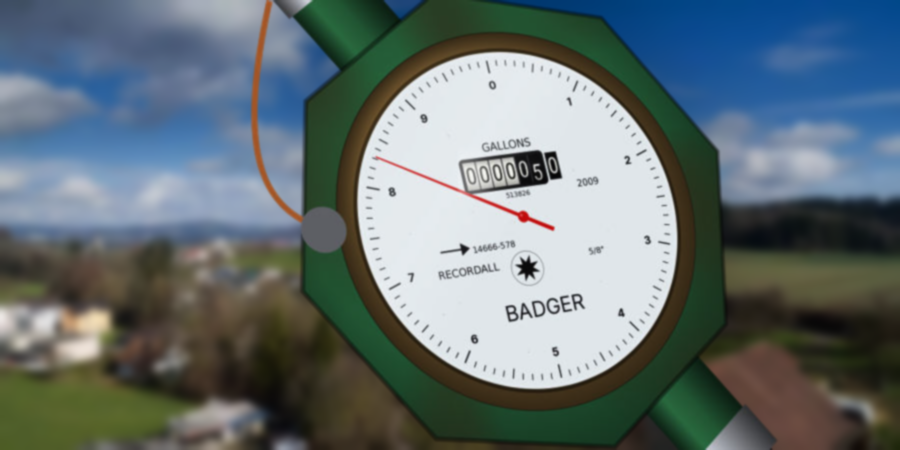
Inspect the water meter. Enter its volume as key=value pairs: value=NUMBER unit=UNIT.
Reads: value=48.3 unit=gal
